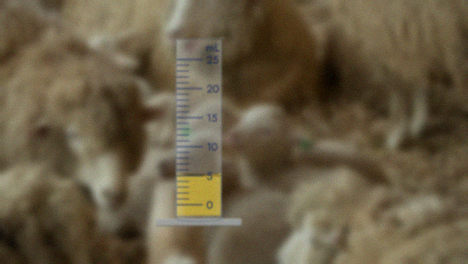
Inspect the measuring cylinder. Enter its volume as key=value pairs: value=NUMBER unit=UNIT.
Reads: value=5 unit=mL
